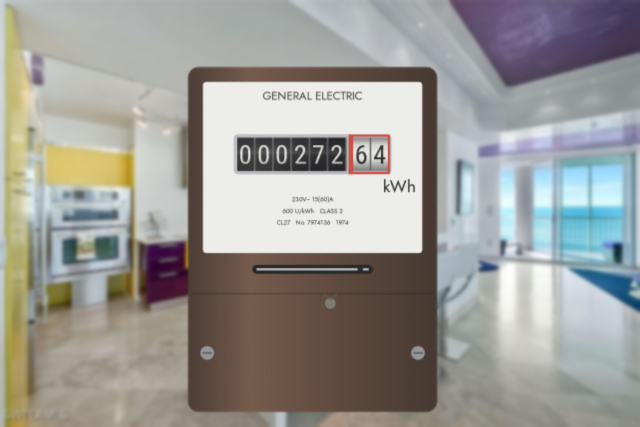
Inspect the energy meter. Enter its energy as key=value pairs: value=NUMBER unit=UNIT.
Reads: value=272.64 unit=kWh
